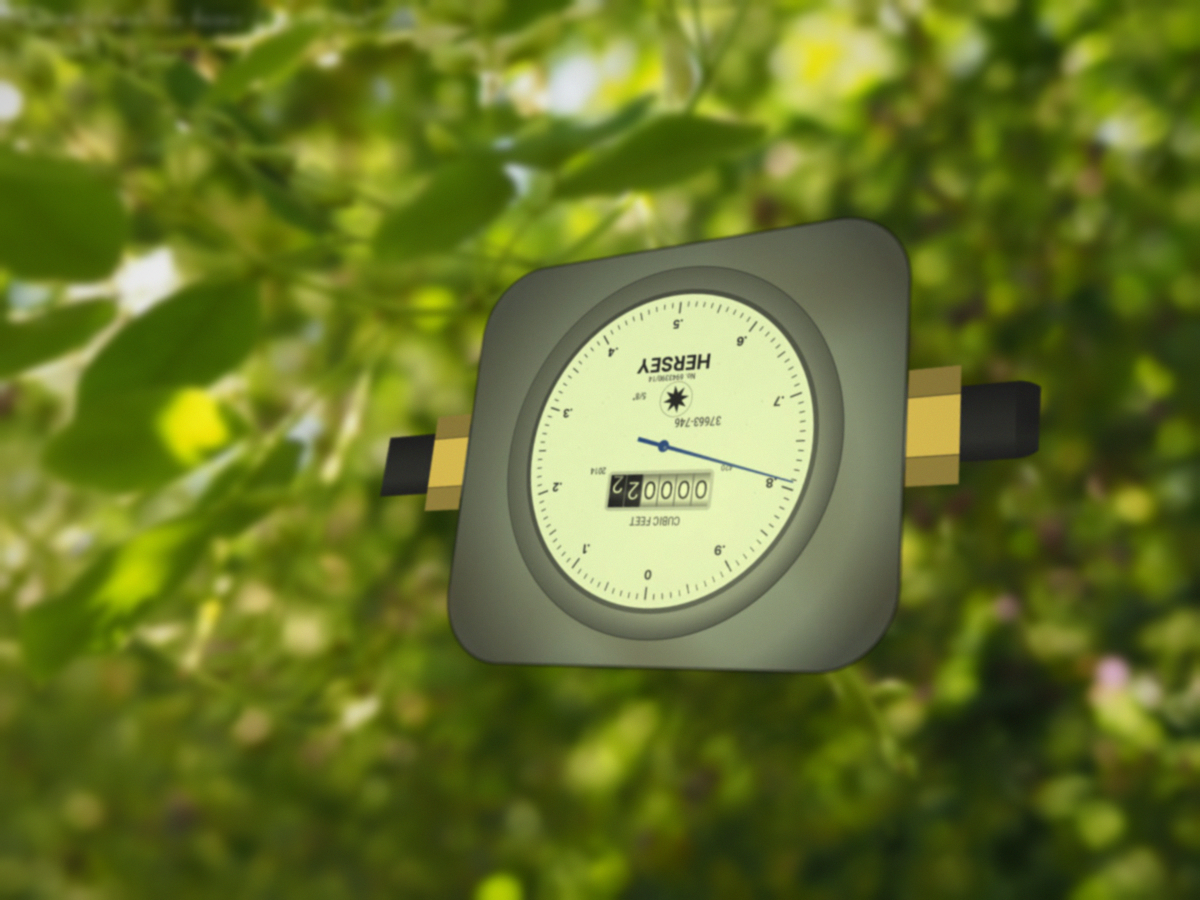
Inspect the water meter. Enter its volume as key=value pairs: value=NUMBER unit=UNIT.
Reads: value=21.79 unit=ft³
